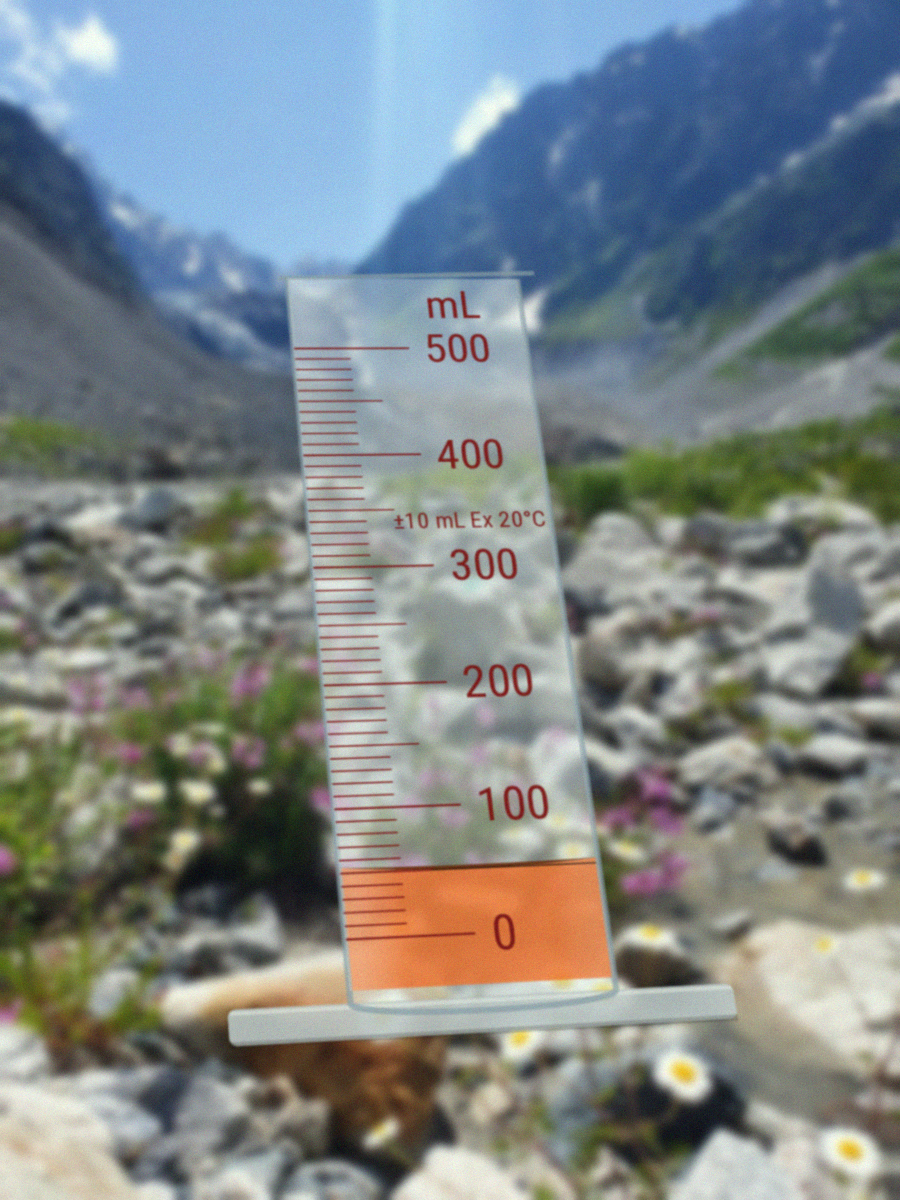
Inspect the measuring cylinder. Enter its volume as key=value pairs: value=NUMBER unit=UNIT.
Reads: value=50 unit=mL
